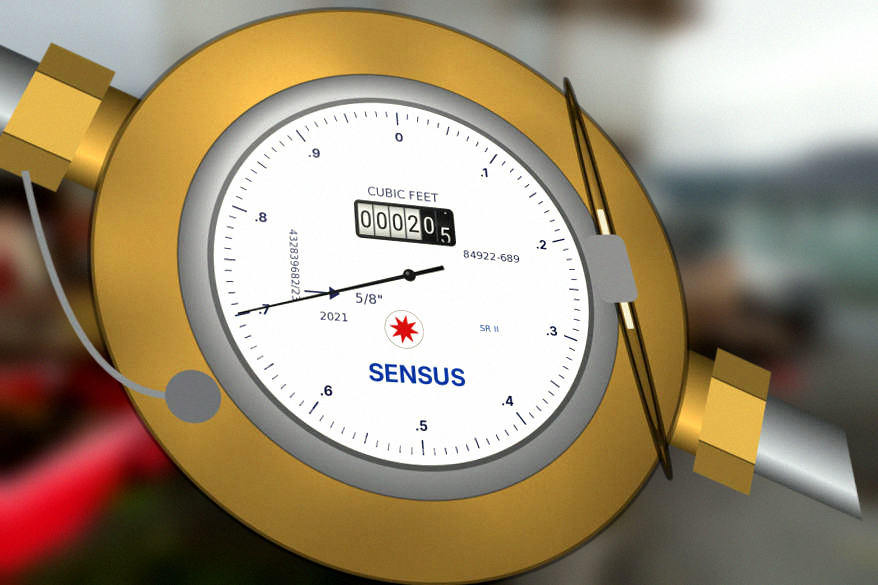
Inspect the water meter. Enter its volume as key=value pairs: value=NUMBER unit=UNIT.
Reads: value=204.70 unit=ft³
